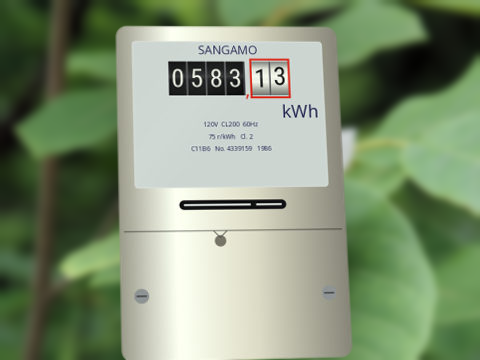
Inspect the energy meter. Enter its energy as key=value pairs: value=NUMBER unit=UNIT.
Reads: value=583.13 unit=kWh
